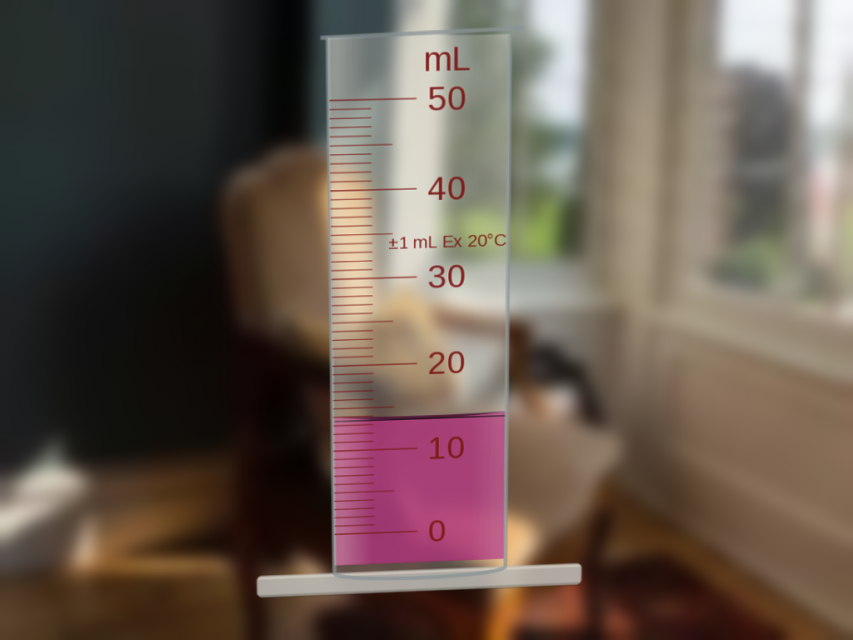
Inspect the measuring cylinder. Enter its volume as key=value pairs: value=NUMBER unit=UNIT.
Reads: value=13.5 unit=mL
